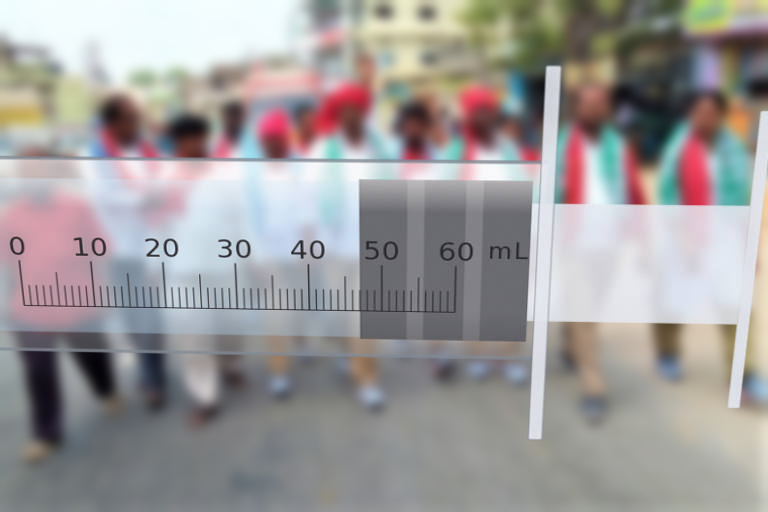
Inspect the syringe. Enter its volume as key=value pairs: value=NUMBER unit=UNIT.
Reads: value=47 unit=mL
